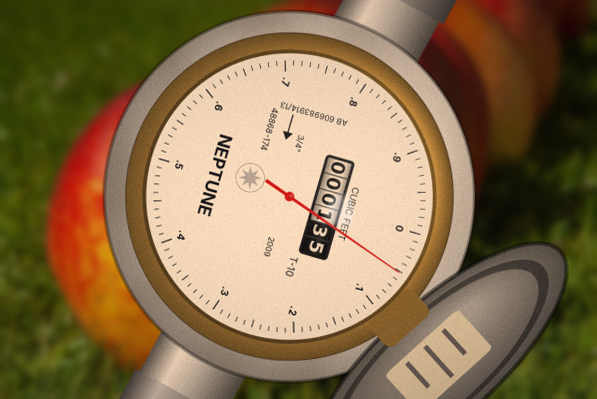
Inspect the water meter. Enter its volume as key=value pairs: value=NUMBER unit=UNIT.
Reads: value=135.05 unit=ft³
